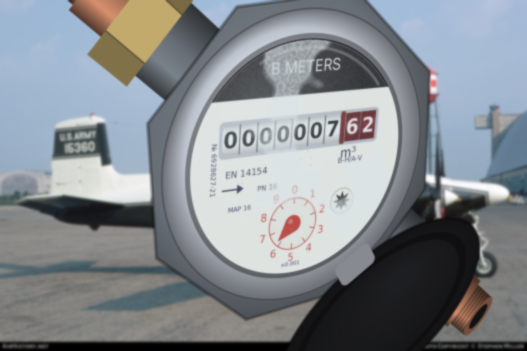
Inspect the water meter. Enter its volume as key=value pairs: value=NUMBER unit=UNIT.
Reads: value=7.626 unit=m³
